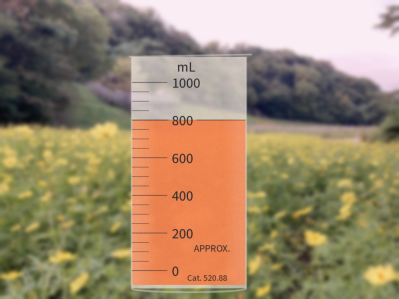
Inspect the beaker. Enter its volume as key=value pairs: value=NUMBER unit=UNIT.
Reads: value=800 unit=mL
